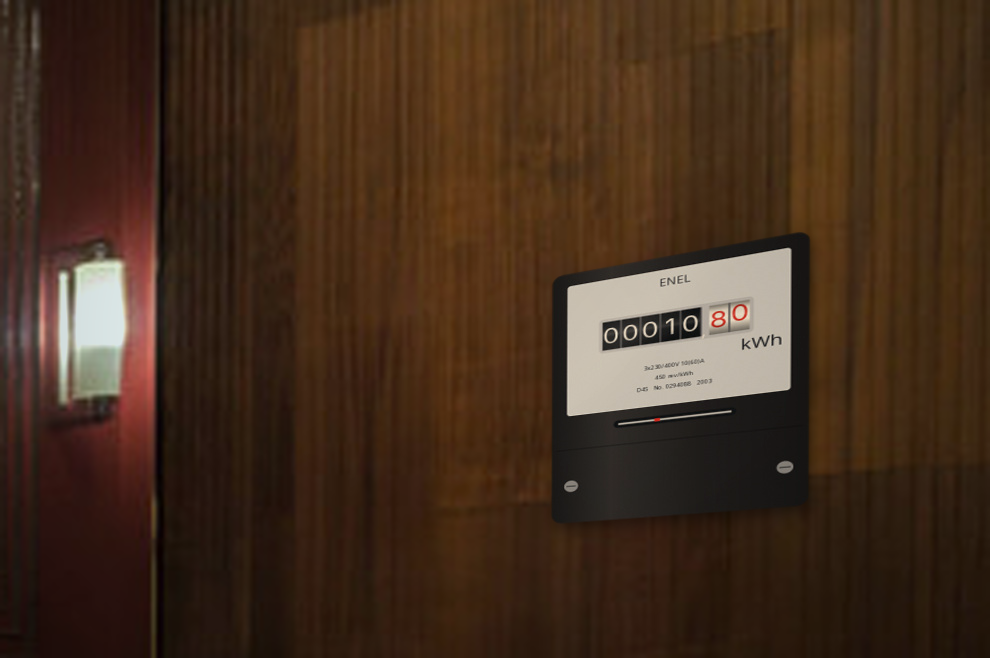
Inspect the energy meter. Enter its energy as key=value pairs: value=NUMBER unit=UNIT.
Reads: value=10.80 unit=kWh
